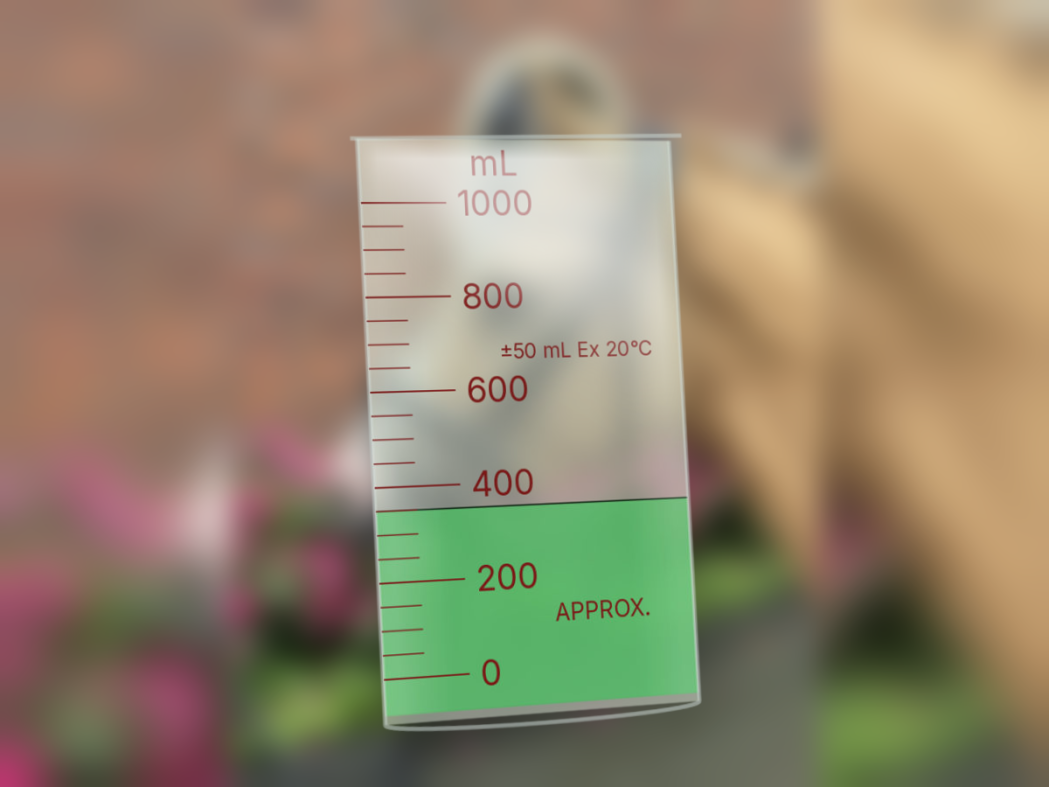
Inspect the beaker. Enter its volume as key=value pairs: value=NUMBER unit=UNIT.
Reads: value=350 unit=mL
